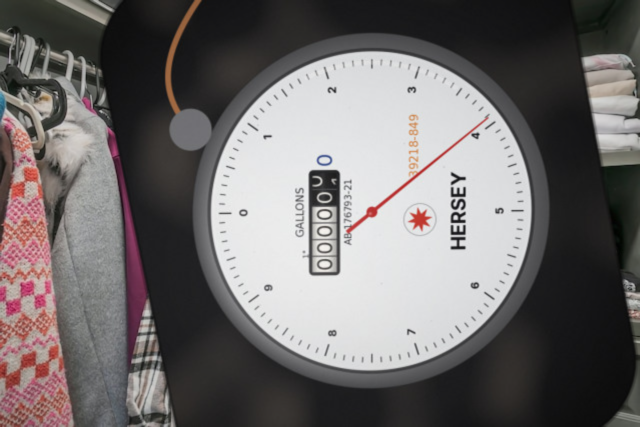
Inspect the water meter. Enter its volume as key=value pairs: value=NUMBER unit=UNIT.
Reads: value=3.9 unit=gal
